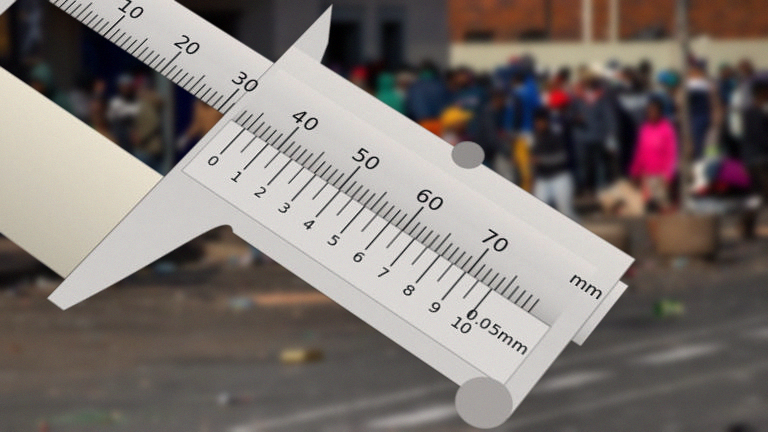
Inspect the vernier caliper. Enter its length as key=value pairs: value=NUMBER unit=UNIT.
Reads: value=34.6 unit=mm
